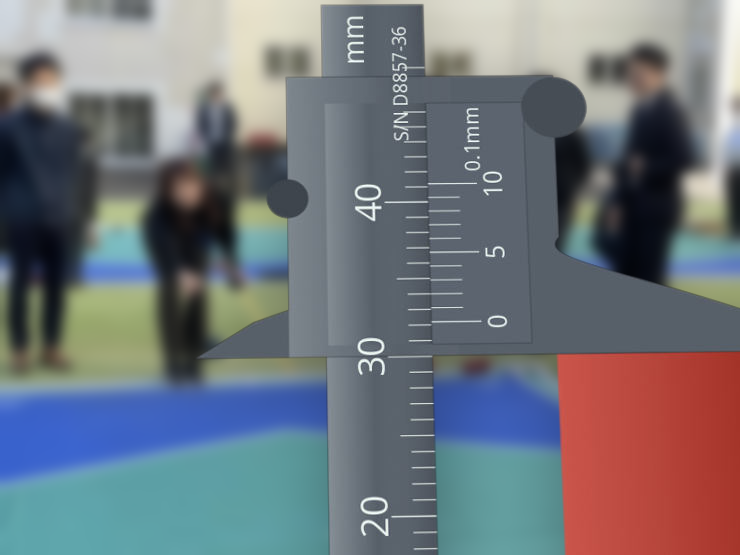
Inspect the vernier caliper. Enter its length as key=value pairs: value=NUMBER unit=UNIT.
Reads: value=32.2 unit=mm
